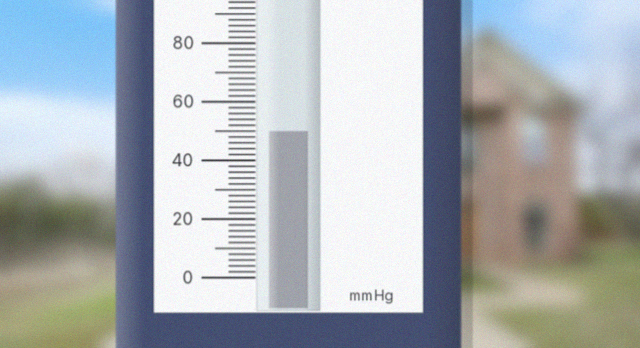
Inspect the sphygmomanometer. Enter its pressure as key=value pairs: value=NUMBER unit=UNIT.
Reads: value=50 unit=mmHg
